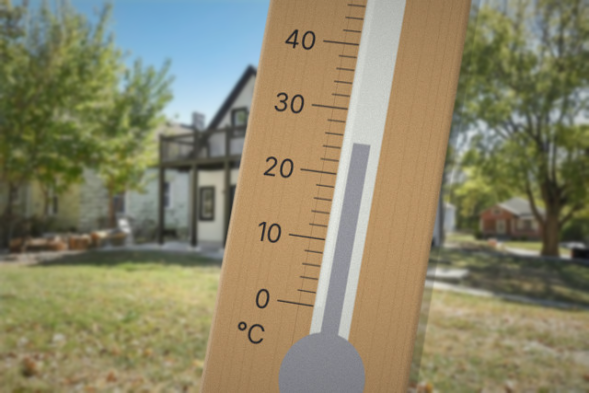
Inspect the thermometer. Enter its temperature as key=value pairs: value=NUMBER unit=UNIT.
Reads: value=25 unit=°C
